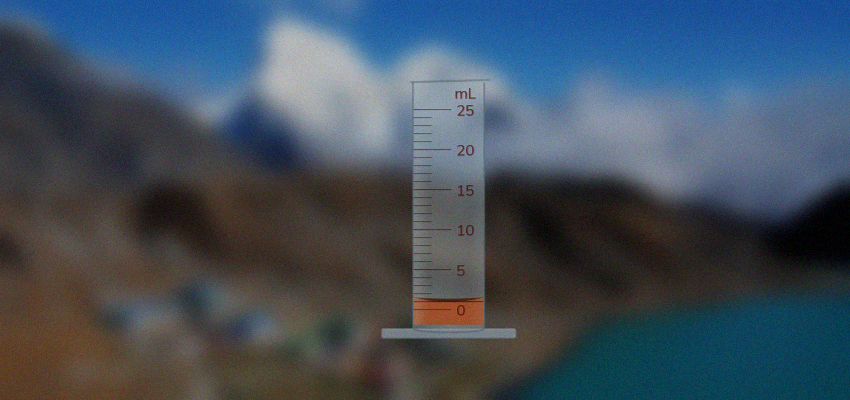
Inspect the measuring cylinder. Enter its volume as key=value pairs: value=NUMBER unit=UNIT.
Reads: value=1 unit=mL
